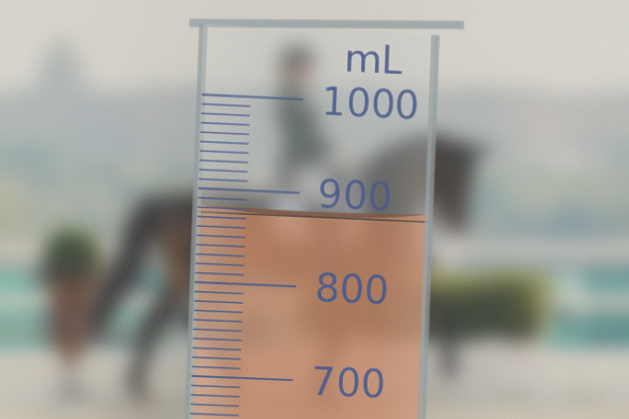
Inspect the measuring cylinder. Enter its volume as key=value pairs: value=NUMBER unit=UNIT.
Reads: value=875 unit=mL
